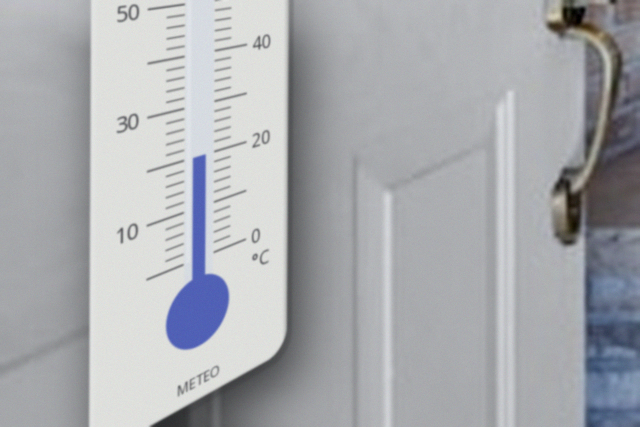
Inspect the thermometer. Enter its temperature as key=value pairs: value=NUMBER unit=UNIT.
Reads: value=20 unit=°C
